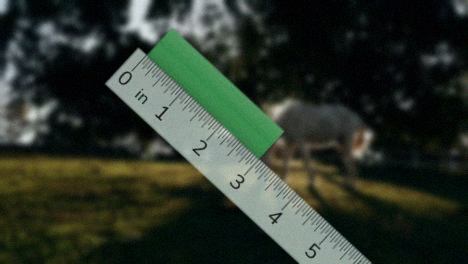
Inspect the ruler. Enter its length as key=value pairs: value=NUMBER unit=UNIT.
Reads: value=3 unit=in
